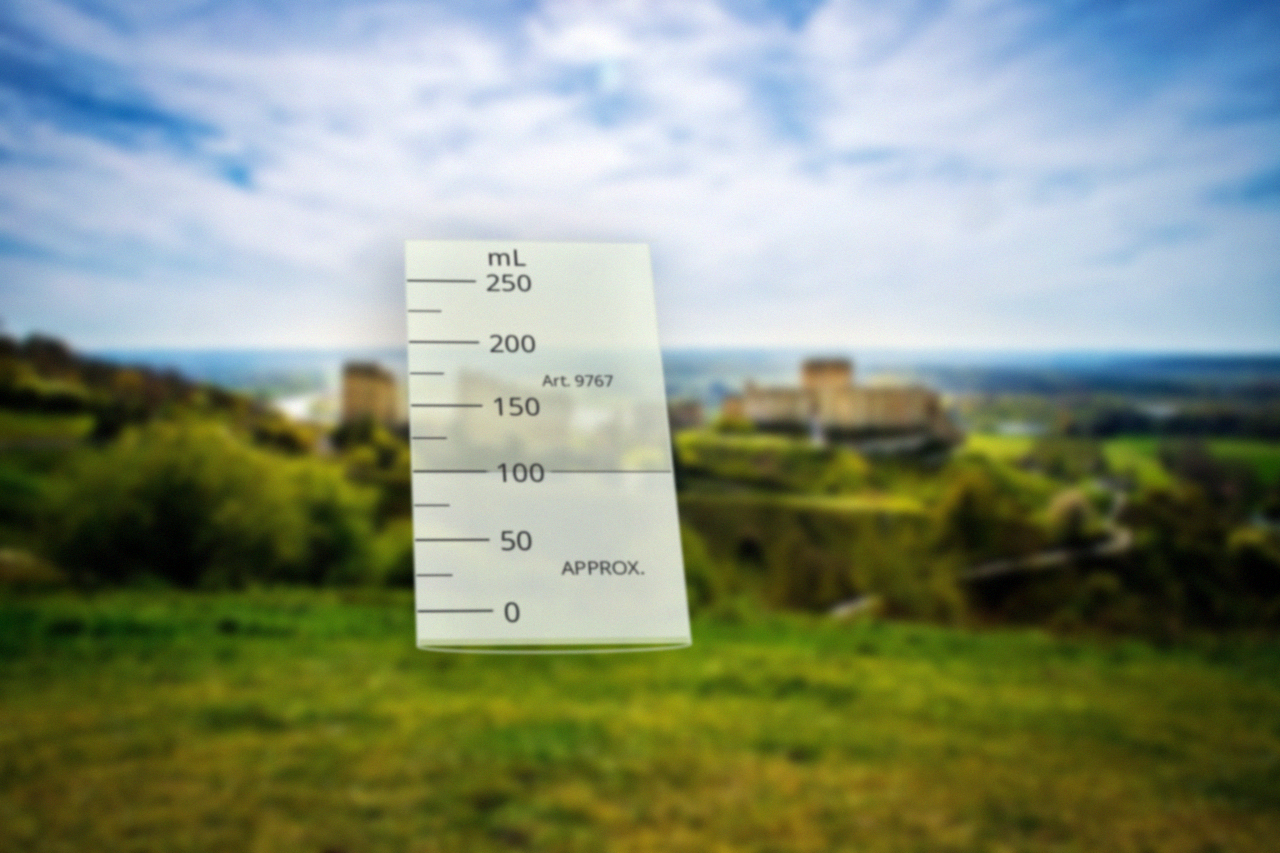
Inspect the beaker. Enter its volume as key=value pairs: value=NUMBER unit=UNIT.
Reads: value=100 unit=mL
